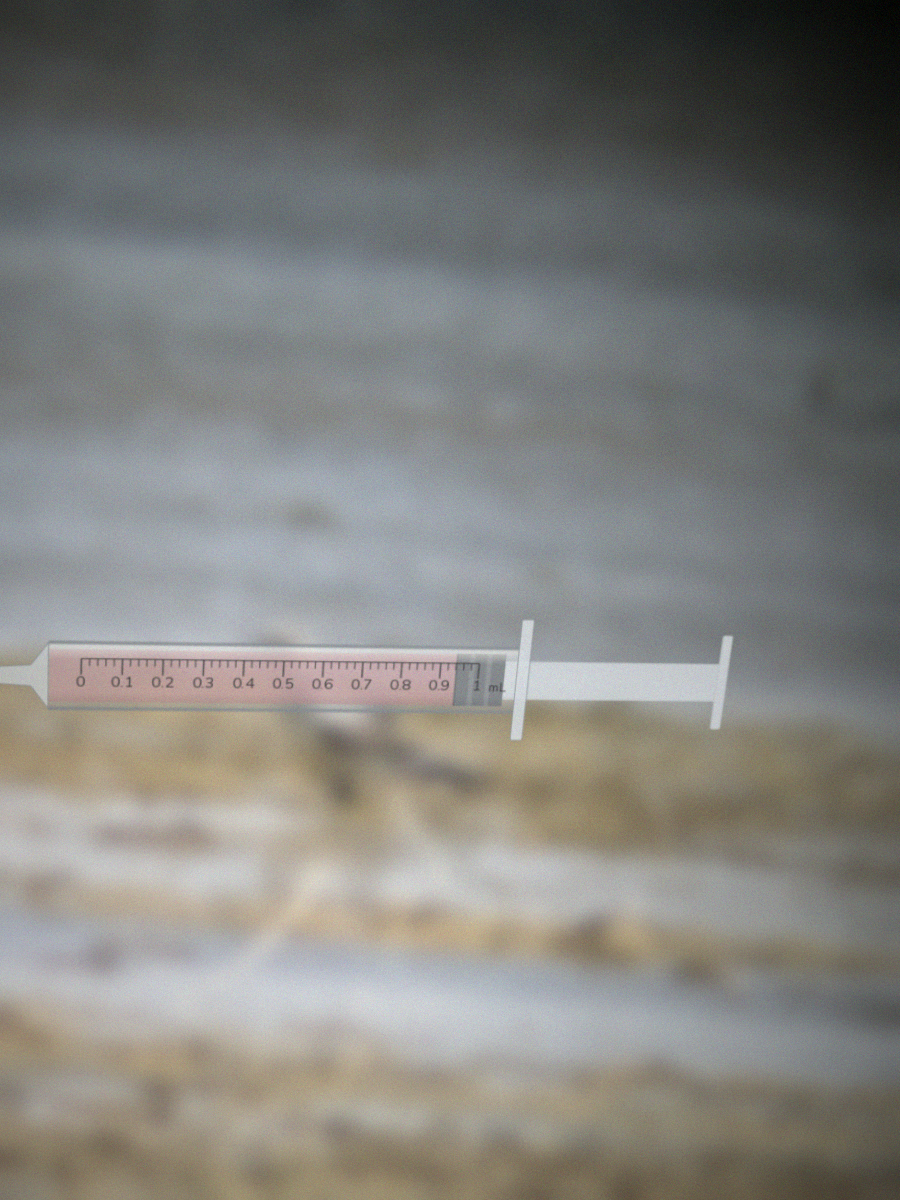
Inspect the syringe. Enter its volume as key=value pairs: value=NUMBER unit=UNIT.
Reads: value=0.94 unit=mL
